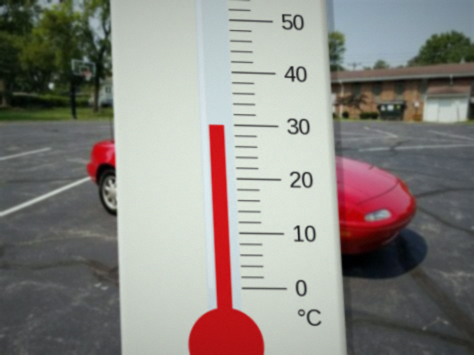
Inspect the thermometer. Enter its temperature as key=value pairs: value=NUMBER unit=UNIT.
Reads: value=30 unit=°C
